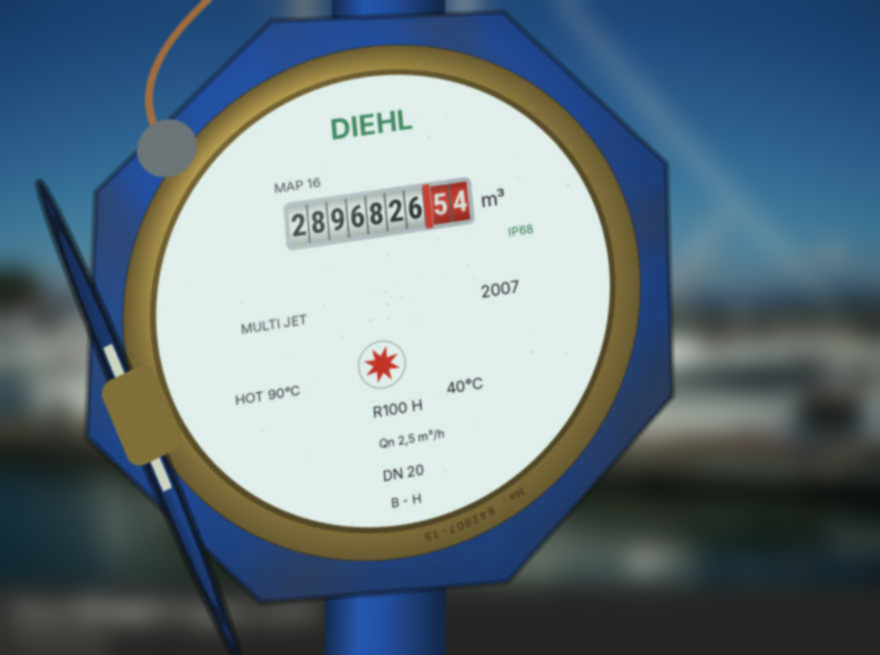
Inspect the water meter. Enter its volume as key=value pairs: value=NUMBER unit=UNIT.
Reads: value=2896826.54 unit=m³
